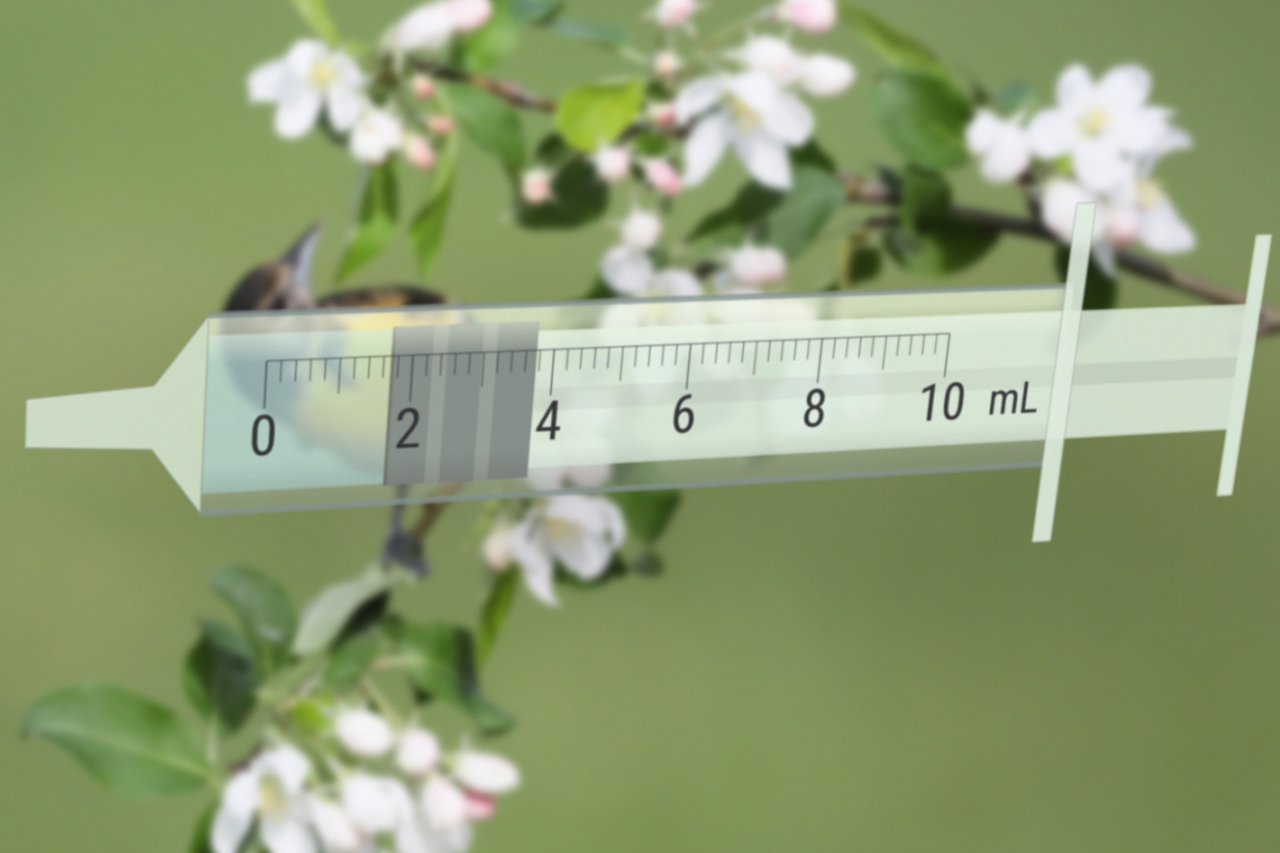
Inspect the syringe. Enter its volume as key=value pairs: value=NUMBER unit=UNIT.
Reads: value=1.7 unit=mL
